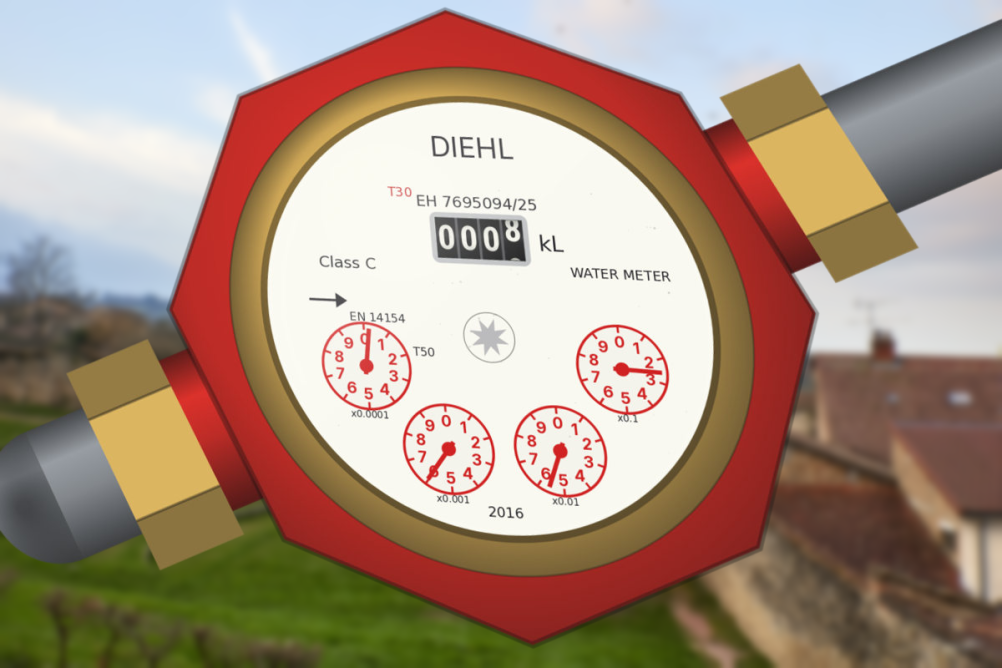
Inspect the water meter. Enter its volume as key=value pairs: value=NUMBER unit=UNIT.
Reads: value=8.2560 unit=kL
